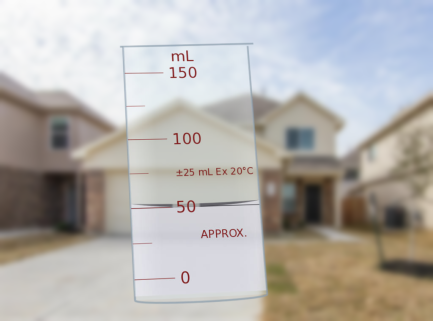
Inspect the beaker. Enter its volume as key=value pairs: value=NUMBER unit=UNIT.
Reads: value=50 unit=mL
